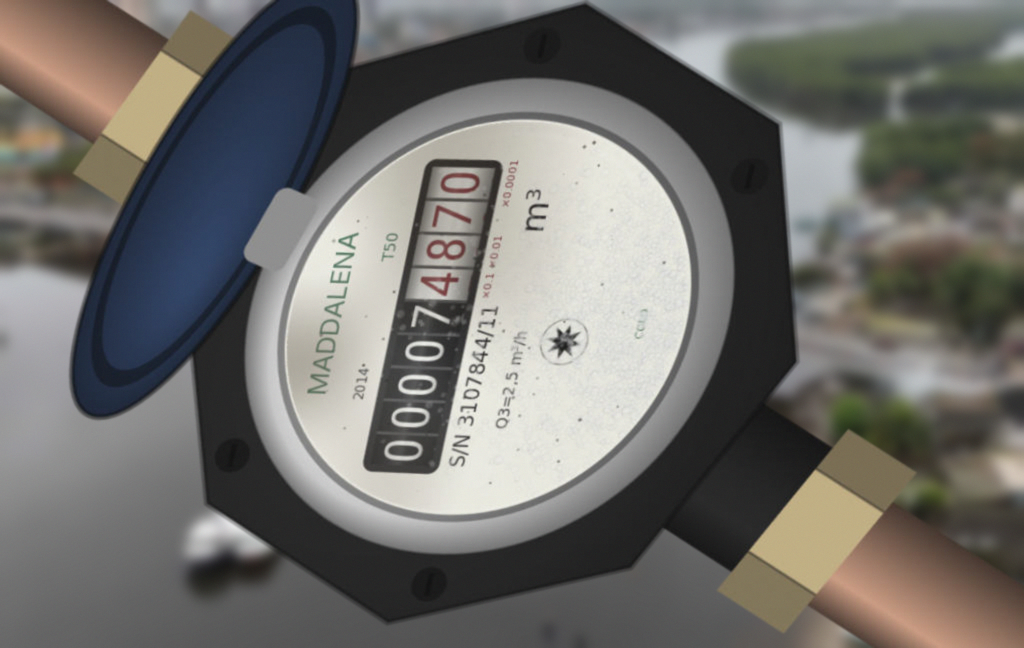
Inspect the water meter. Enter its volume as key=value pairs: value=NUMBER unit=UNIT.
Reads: value=7.4870 unit=m³
